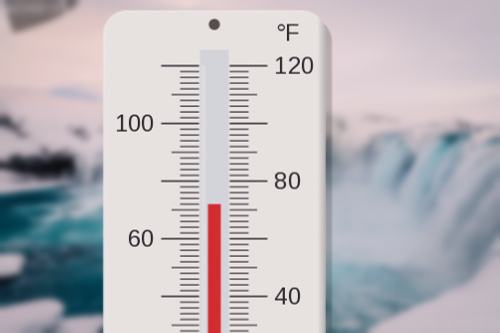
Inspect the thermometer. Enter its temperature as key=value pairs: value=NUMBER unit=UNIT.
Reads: value=72 unit=°F
